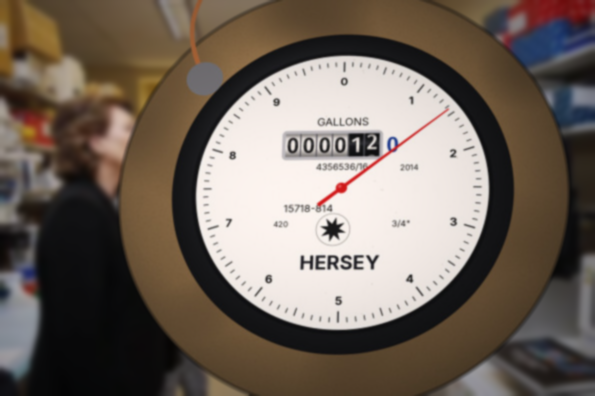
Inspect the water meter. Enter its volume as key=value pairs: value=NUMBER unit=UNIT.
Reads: value=121.4 unit=gal
